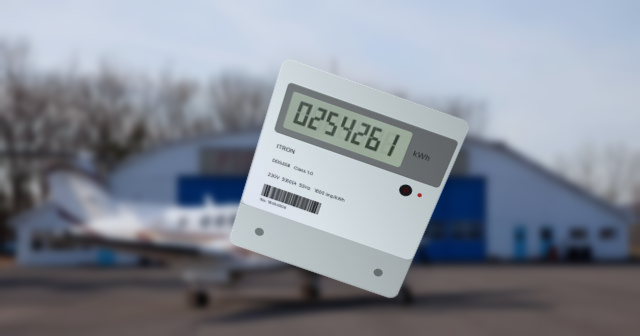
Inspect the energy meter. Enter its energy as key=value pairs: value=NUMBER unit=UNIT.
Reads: value=254261 unit=kWh
